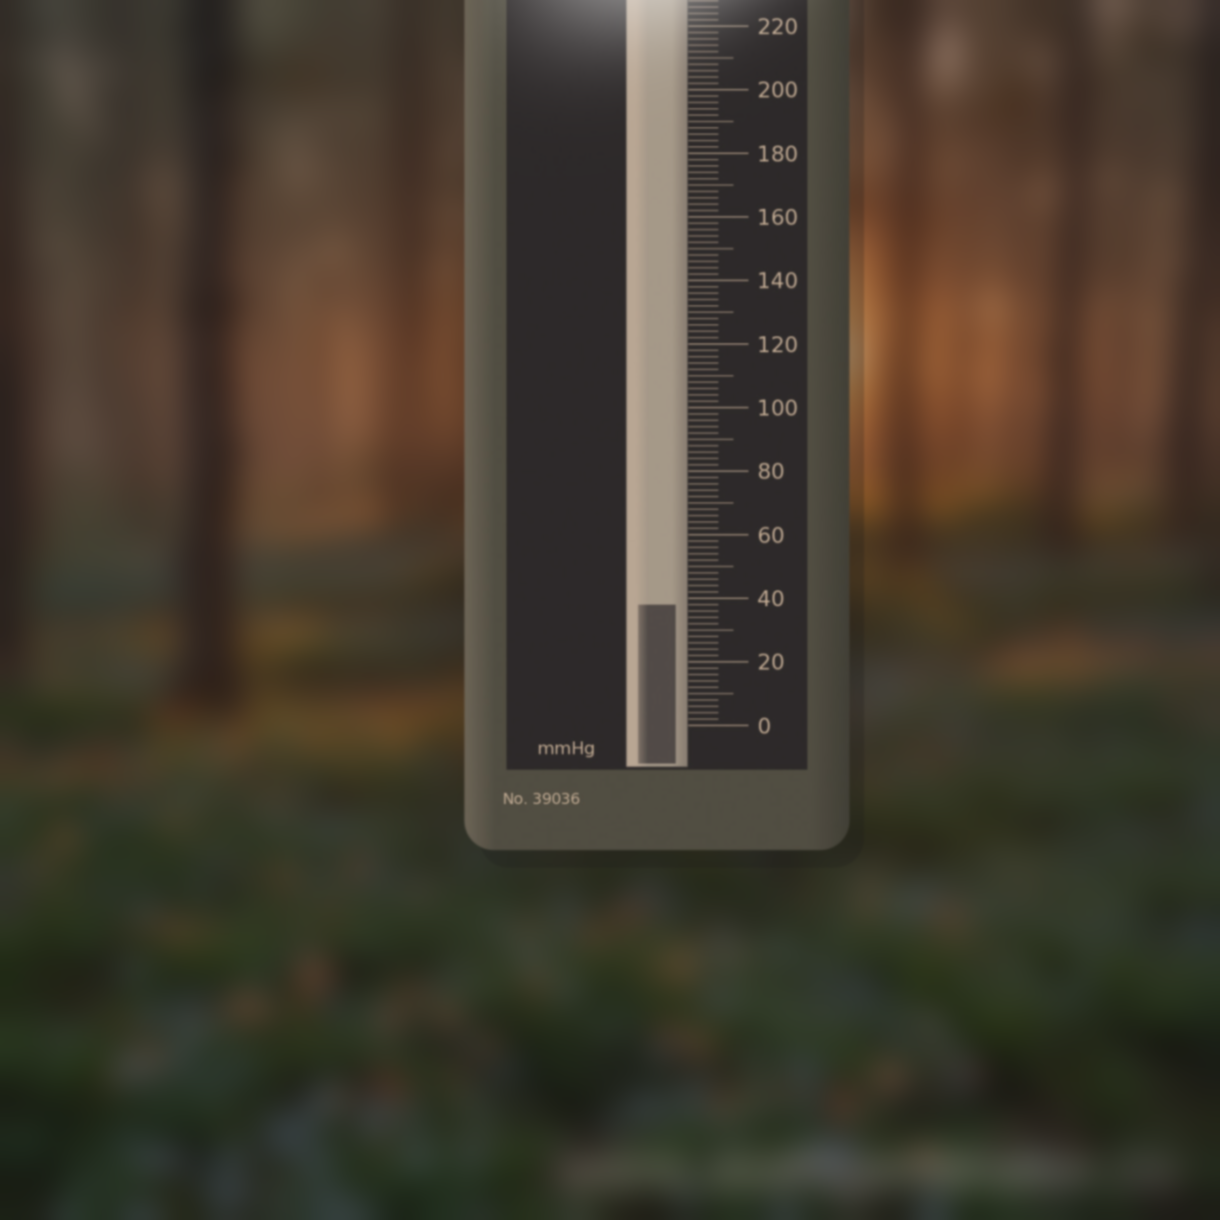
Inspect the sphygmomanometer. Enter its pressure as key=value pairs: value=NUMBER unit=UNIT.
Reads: value=38 unit=mmHg
